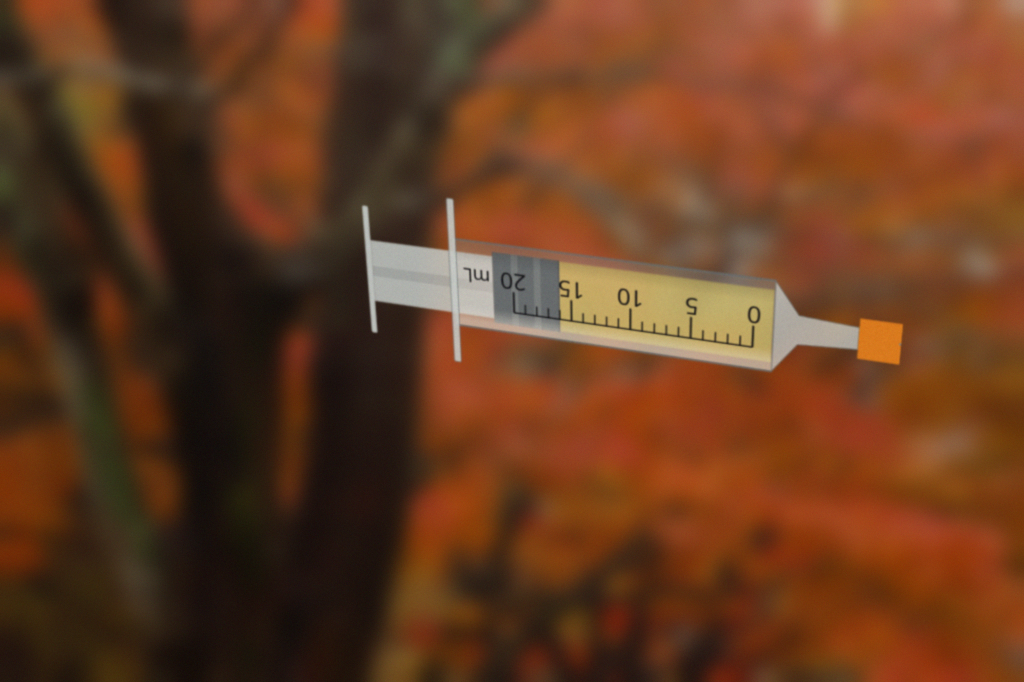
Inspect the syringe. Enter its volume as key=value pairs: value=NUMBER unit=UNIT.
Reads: value=16 unit=mL
